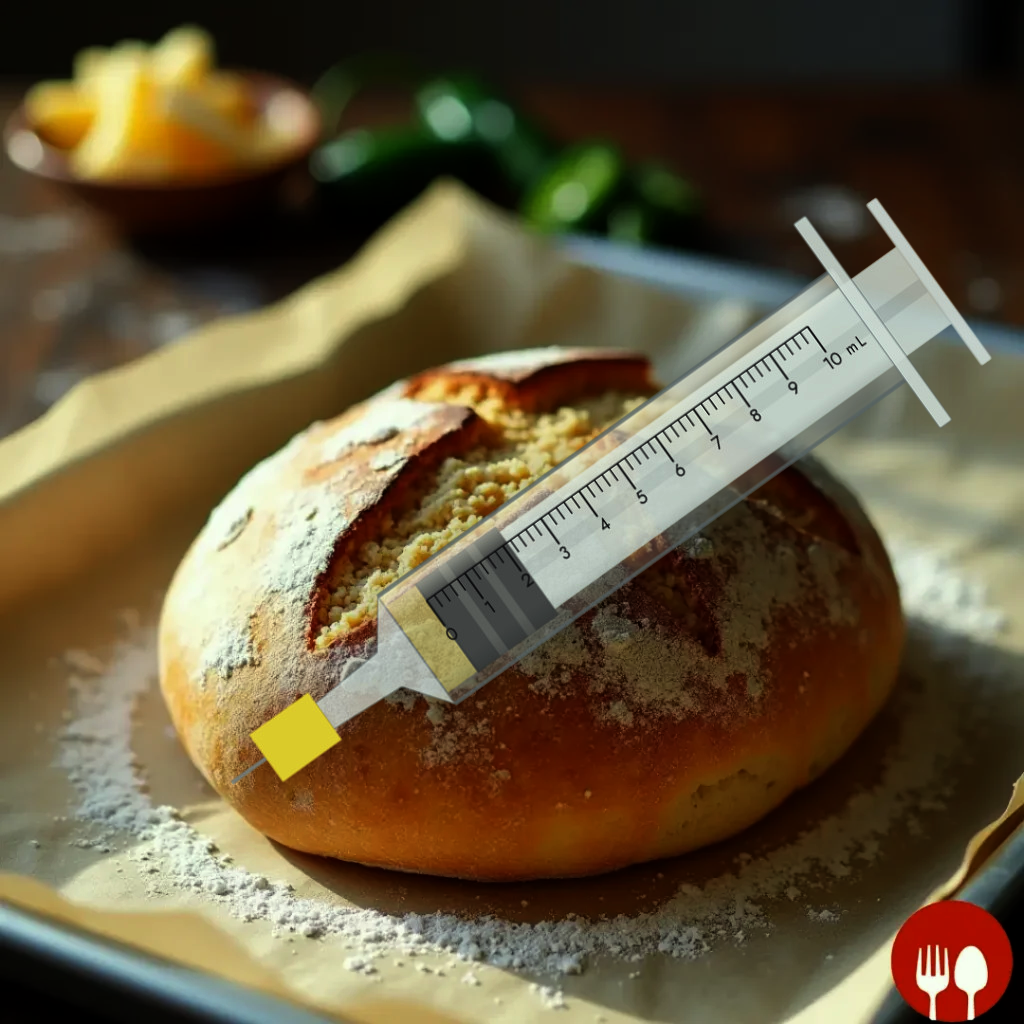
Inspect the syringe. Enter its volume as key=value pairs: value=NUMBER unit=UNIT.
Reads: value=0 unit=mL
